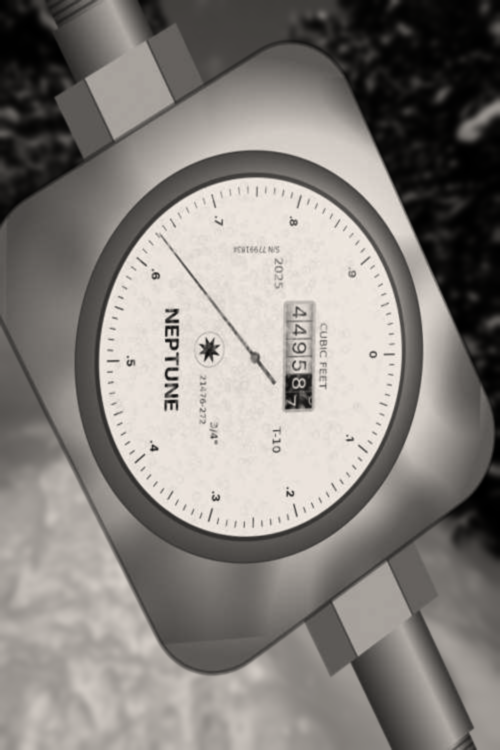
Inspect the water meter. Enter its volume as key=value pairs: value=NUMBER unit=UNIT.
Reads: value=449586.63 unit=ft³
